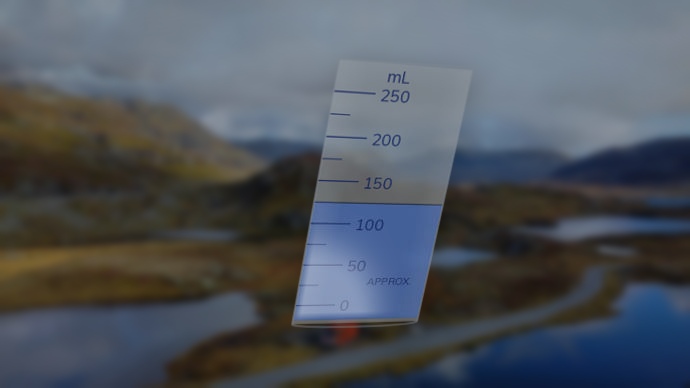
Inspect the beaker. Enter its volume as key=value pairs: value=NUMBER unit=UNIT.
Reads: value=125 unit=mL
